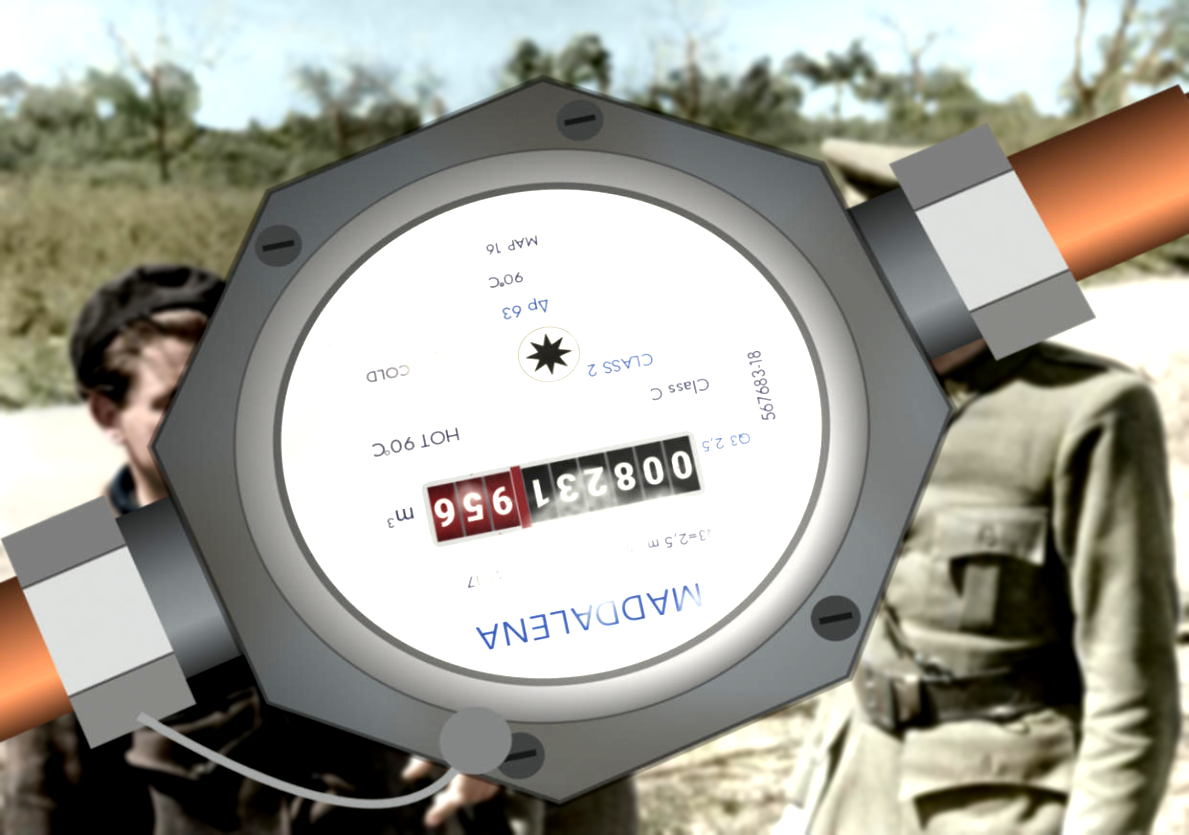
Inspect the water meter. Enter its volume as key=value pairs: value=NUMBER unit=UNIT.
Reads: value=8231.956 unit=m³
